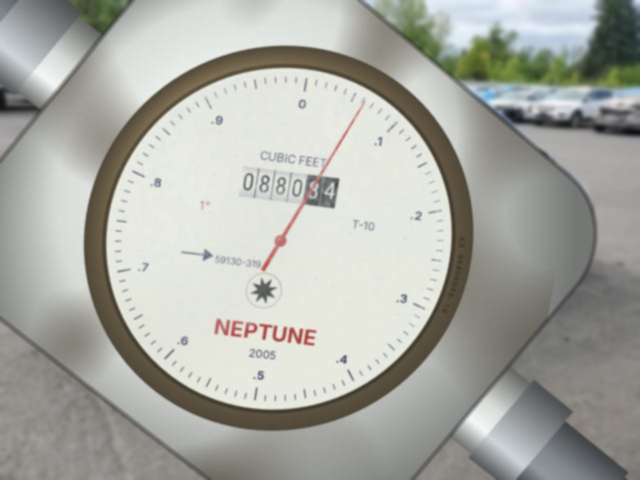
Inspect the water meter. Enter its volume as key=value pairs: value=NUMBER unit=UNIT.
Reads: value=88084.06 unit=ft³
